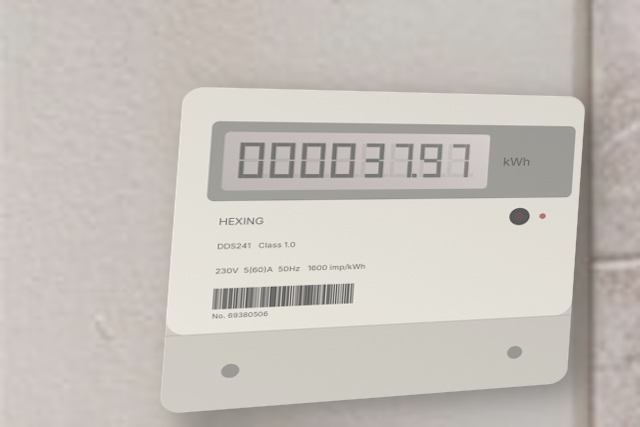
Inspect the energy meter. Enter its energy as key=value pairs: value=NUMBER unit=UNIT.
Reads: value=37.97 unit=kWh
